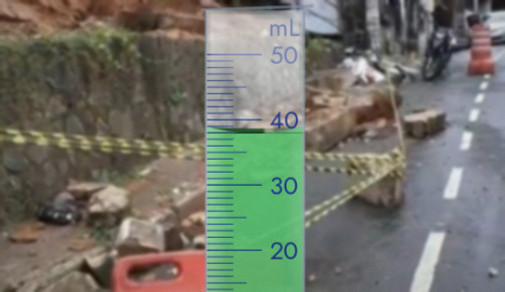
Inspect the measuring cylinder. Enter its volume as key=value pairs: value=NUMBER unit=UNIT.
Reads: value=38 unit=mL
